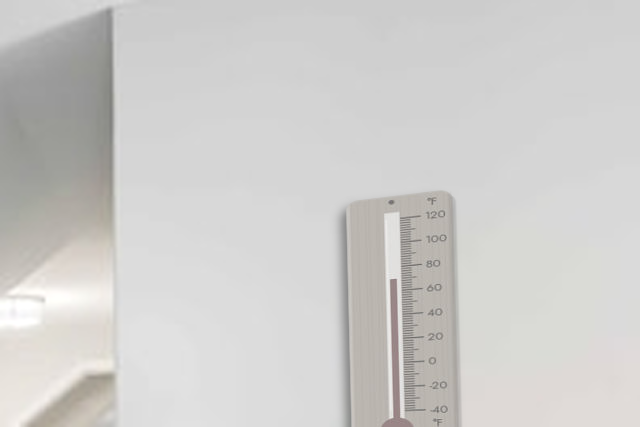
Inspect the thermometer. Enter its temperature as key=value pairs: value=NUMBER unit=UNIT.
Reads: value=70 unit=°F
